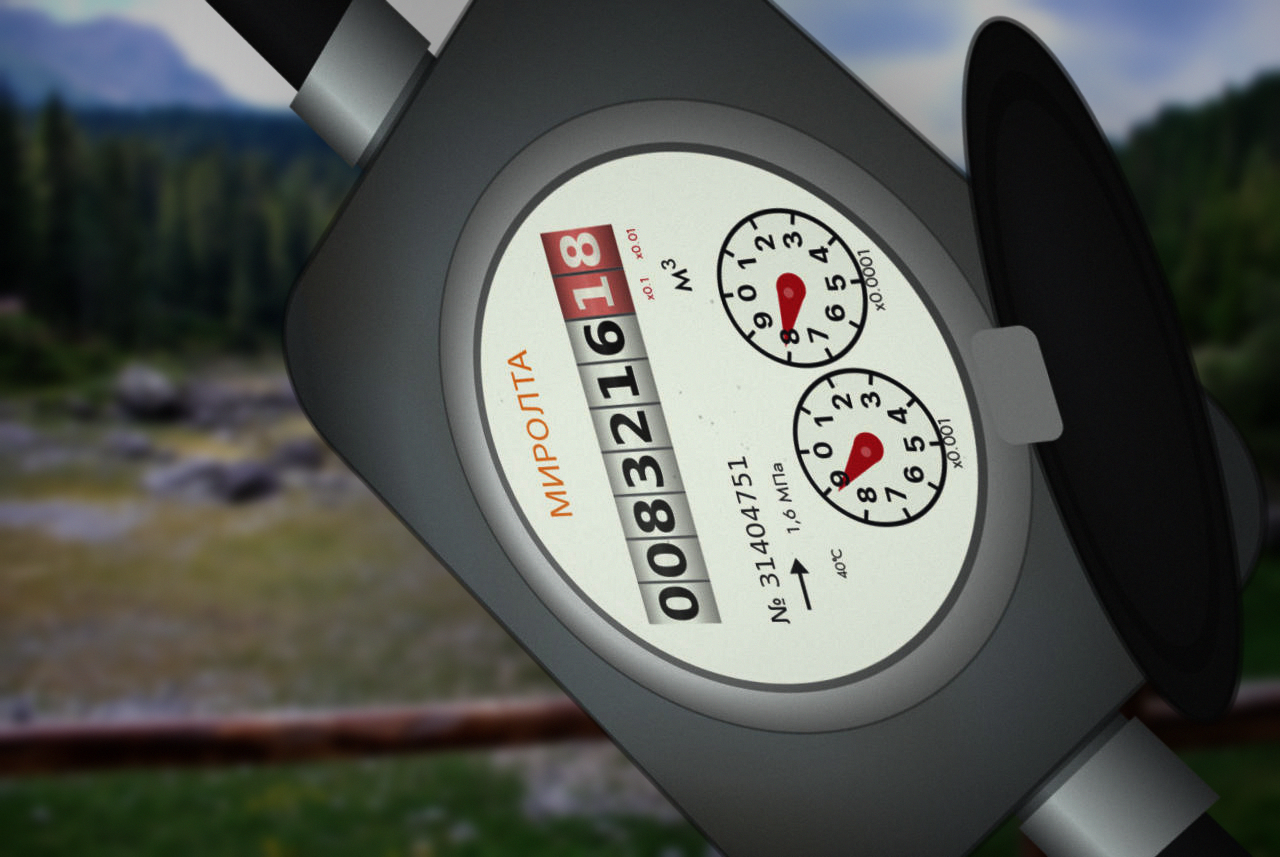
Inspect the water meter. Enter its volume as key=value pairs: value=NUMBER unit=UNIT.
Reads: value=83216.1888 unit=m³
